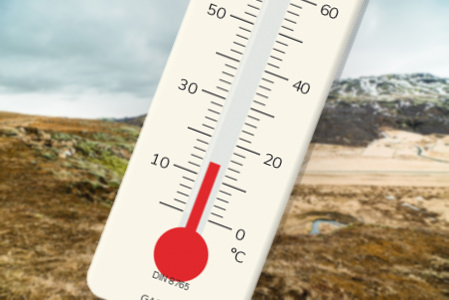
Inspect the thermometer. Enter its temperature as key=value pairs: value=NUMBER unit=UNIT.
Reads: value=14 unit=°C
